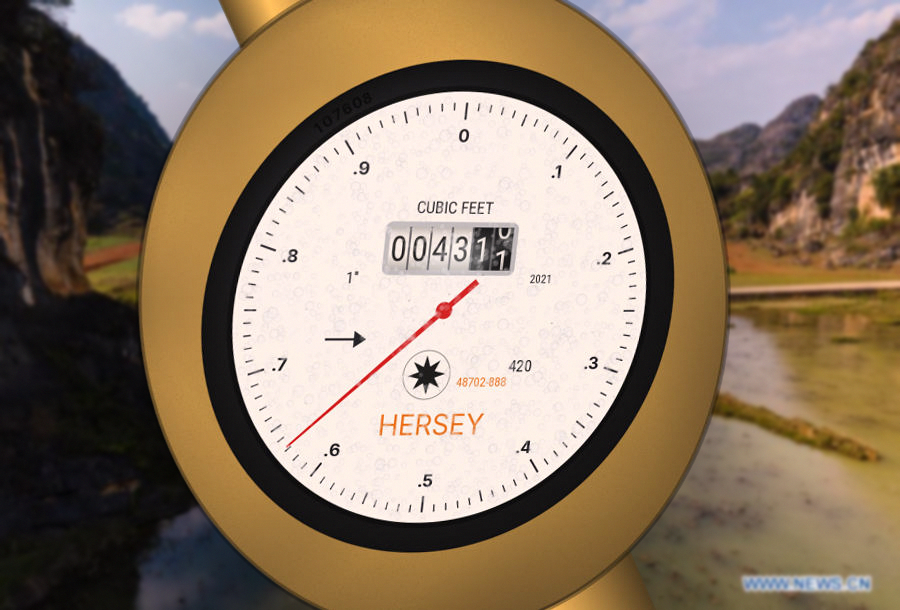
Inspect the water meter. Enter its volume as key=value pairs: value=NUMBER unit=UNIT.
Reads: value=4310.63 unit=ft³
